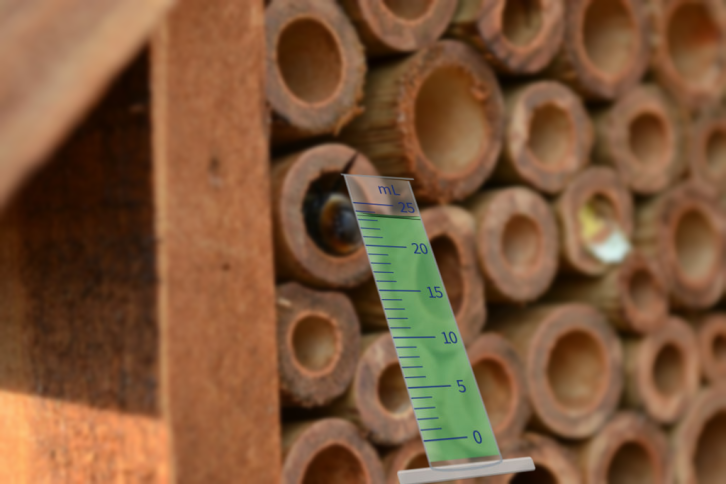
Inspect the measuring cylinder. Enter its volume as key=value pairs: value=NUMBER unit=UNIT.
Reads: value=23.5 unit=mL
